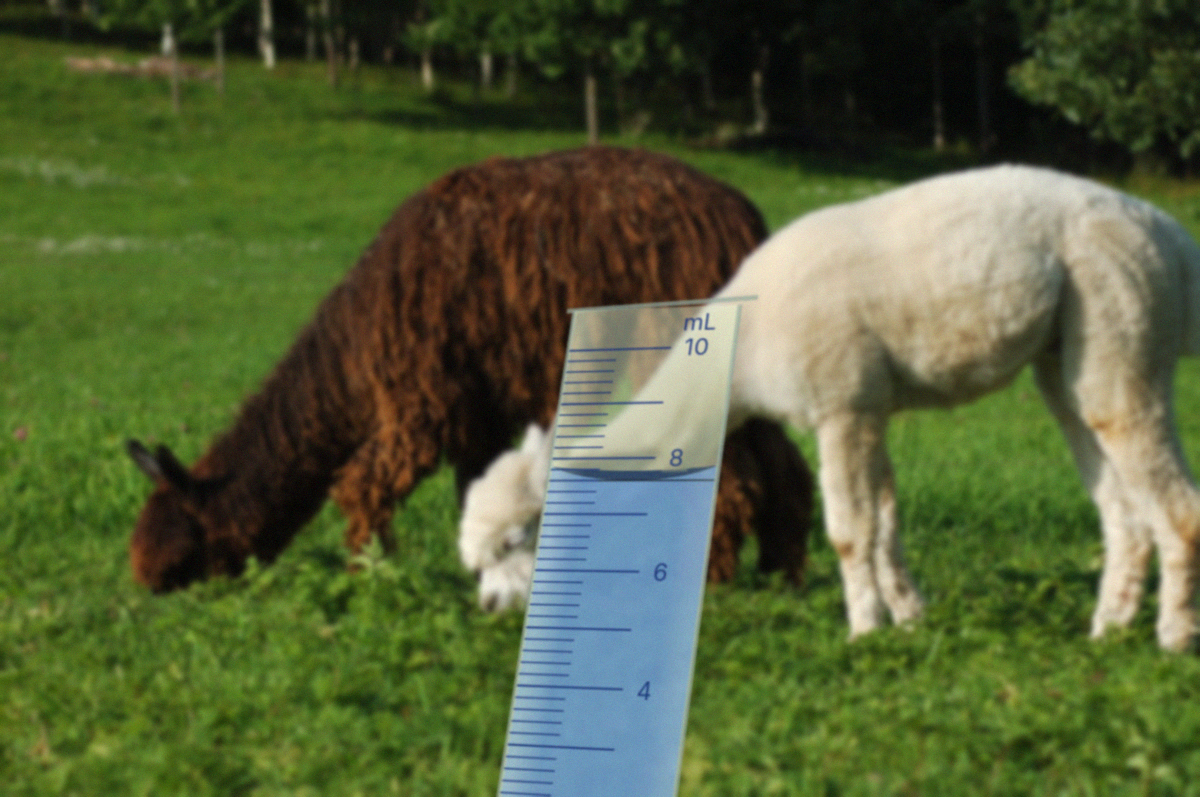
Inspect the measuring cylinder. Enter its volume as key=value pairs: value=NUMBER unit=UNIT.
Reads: value=7.6 unit=mL
